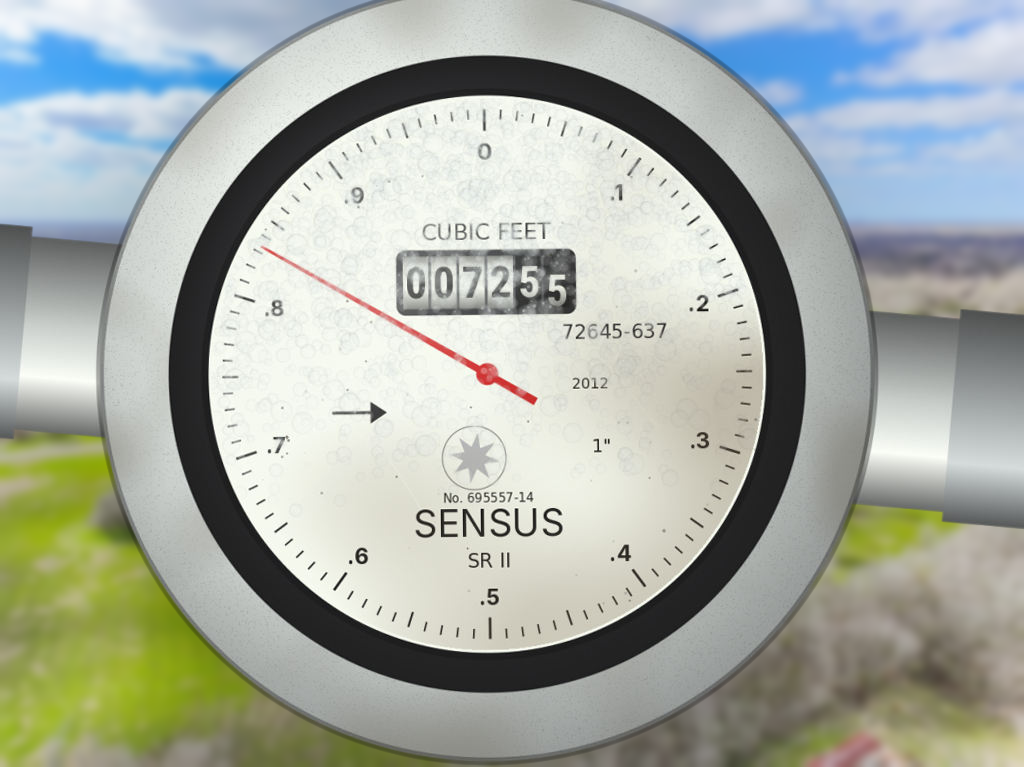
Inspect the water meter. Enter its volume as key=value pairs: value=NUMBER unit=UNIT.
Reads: value=7254.83 unit=ft³
